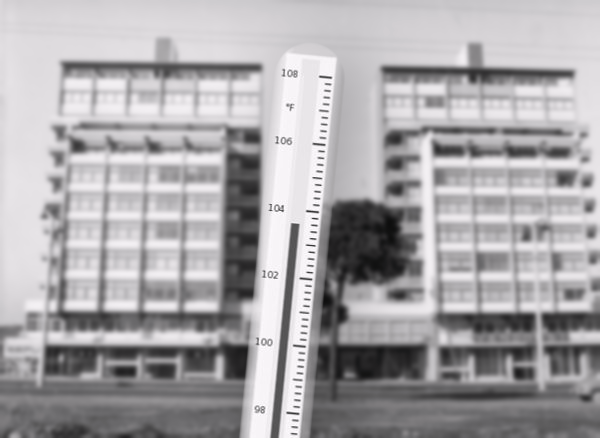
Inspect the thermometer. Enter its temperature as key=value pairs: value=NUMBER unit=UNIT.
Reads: value=103.6 unit=°F
